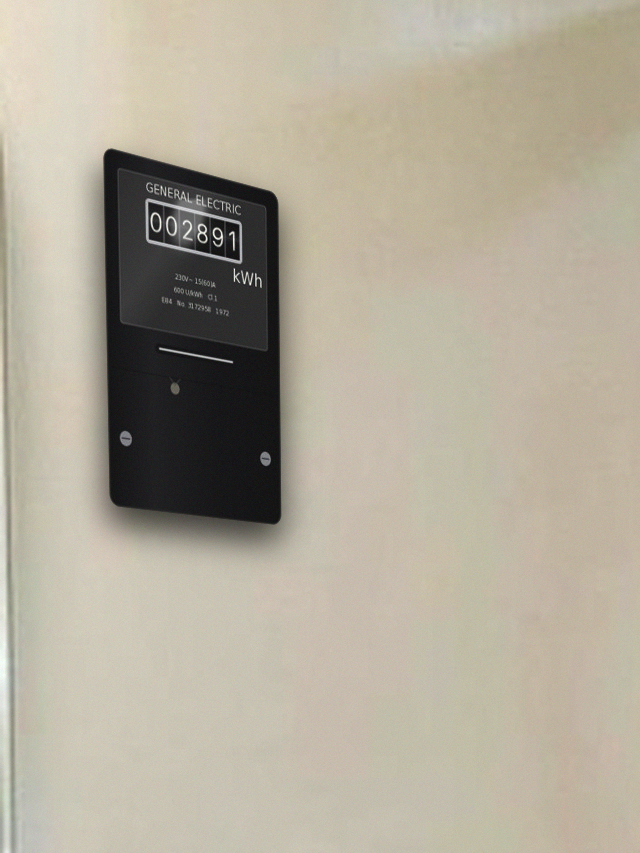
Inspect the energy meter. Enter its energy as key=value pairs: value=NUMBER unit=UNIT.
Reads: value=2891 unit=kWh
